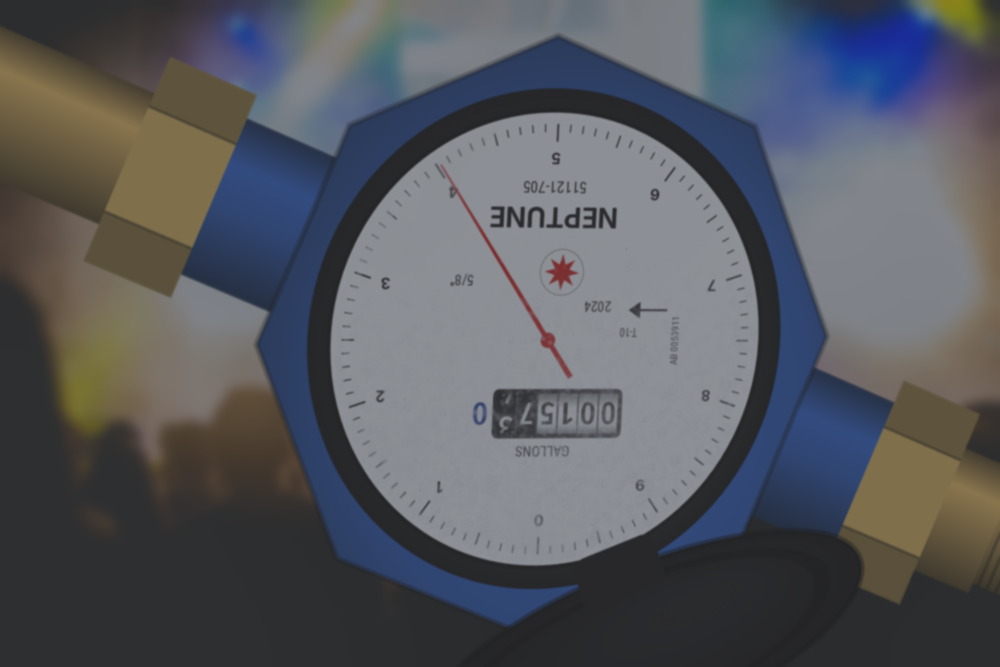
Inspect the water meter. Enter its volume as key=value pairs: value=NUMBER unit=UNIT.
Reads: value=15734.0 unit=gal
